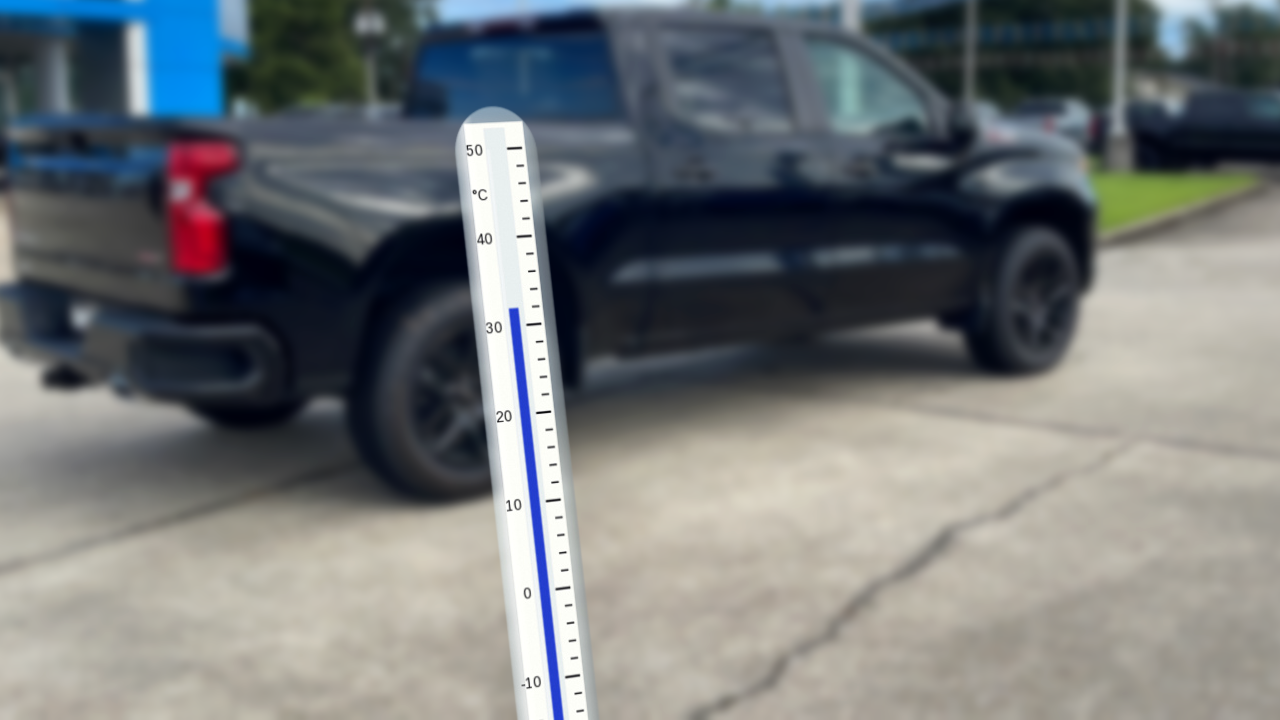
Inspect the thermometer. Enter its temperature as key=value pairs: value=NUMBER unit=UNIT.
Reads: value=32 unit=°C
